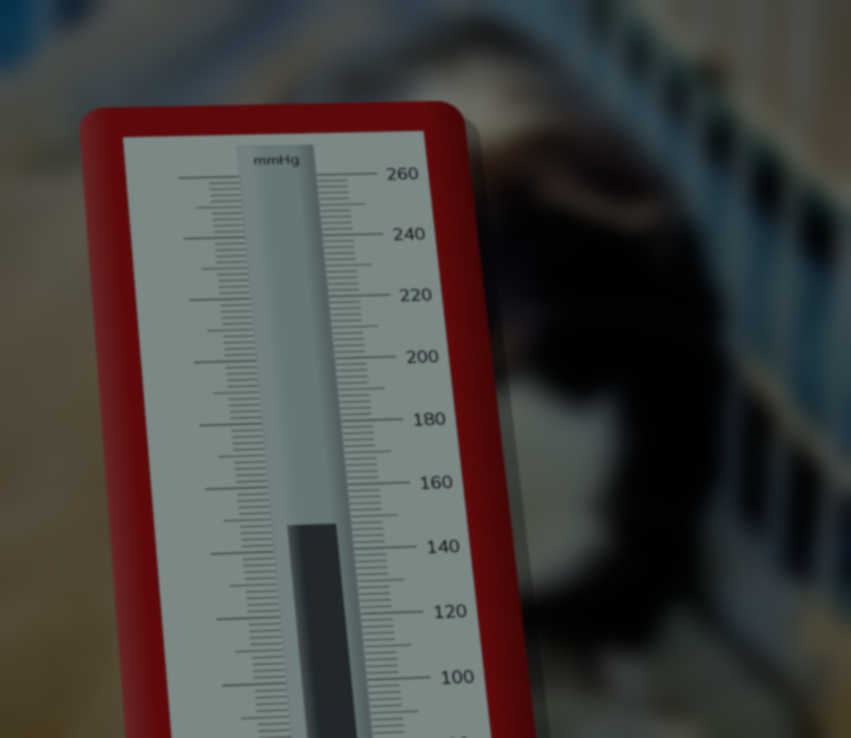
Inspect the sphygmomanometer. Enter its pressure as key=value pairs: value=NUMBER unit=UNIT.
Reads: value=148 unit=mmHg
